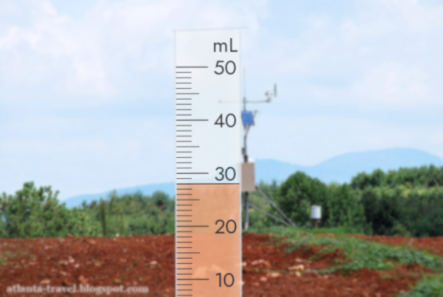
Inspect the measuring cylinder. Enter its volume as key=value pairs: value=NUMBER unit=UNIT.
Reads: value=28 unit=mL
